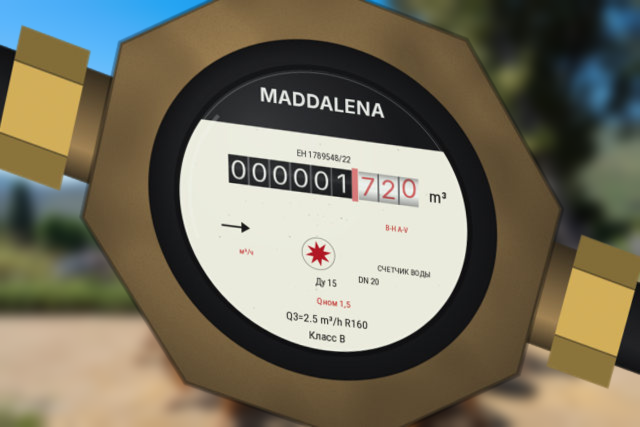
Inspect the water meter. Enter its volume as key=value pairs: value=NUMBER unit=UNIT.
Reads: value=1.720 unit=m³
